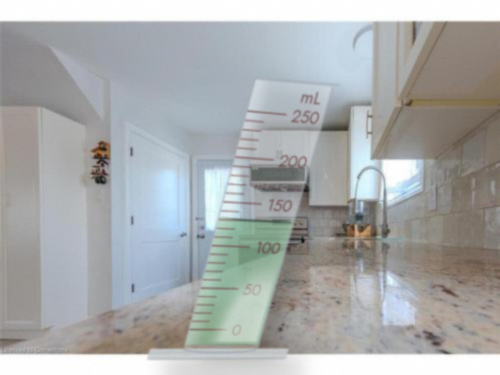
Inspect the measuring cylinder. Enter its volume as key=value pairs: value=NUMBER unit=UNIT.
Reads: value=130 unit=mL
